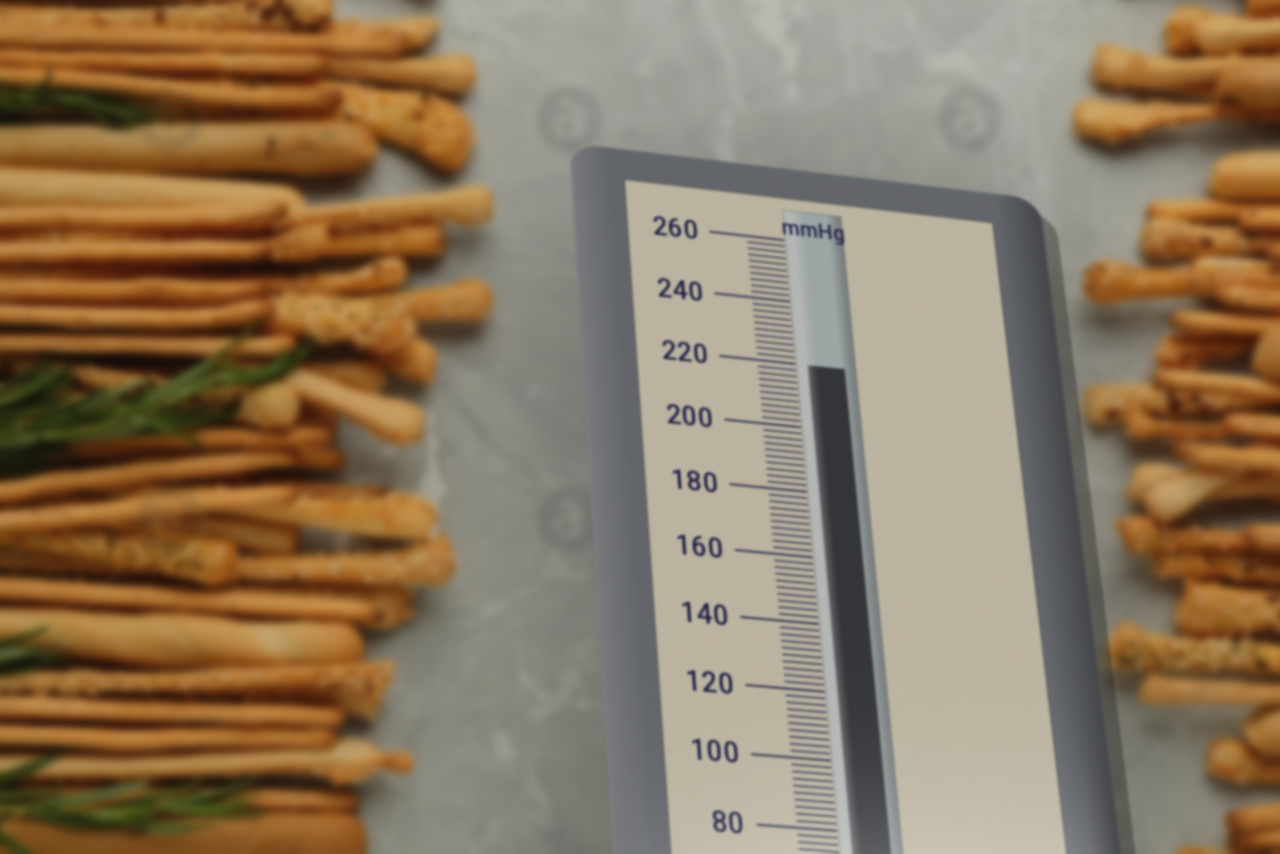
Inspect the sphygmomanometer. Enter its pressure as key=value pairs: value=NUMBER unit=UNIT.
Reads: value=220 unit=mmHg
